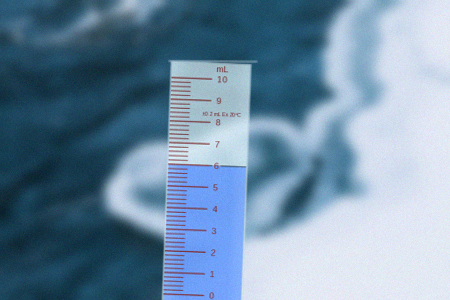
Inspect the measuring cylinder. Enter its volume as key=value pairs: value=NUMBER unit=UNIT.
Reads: value=6 unit=mL
